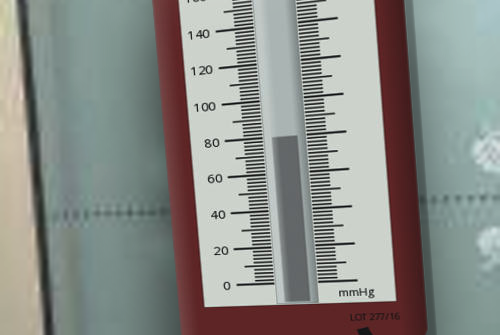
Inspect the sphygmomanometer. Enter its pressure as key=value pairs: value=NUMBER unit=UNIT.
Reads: value=80 unit=mmHg
